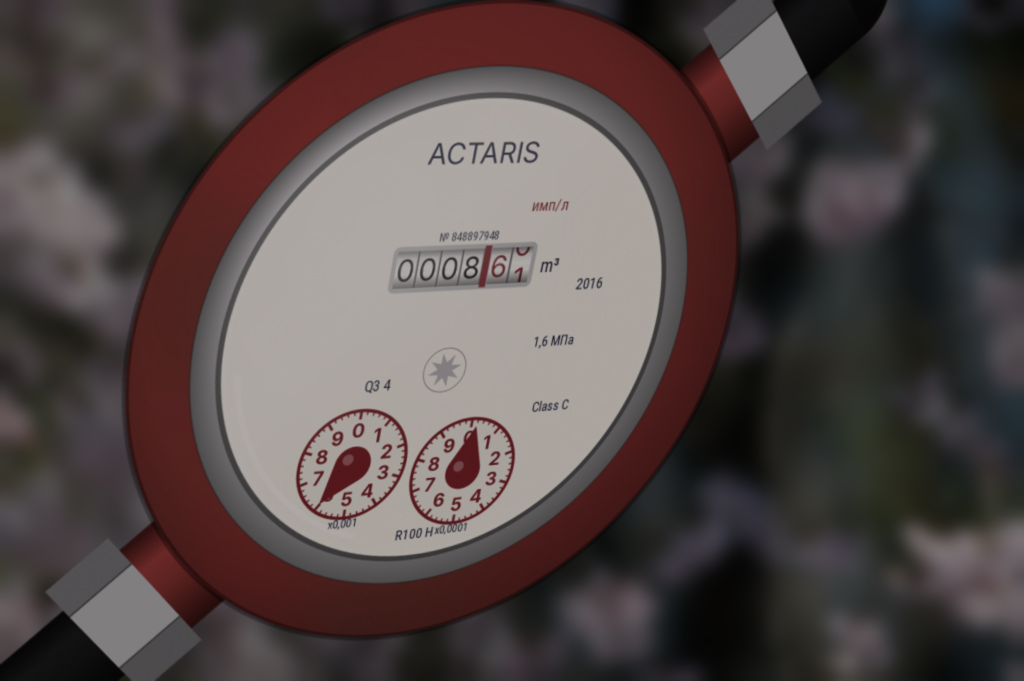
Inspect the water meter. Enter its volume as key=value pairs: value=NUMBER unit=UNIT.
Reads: value=8.6060 unit=m³
